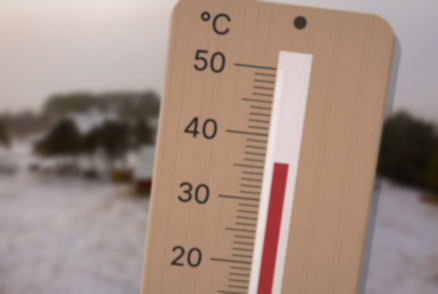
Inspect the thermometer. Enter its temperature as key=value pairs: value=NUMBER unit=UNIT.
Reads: value=36 unit=°C
